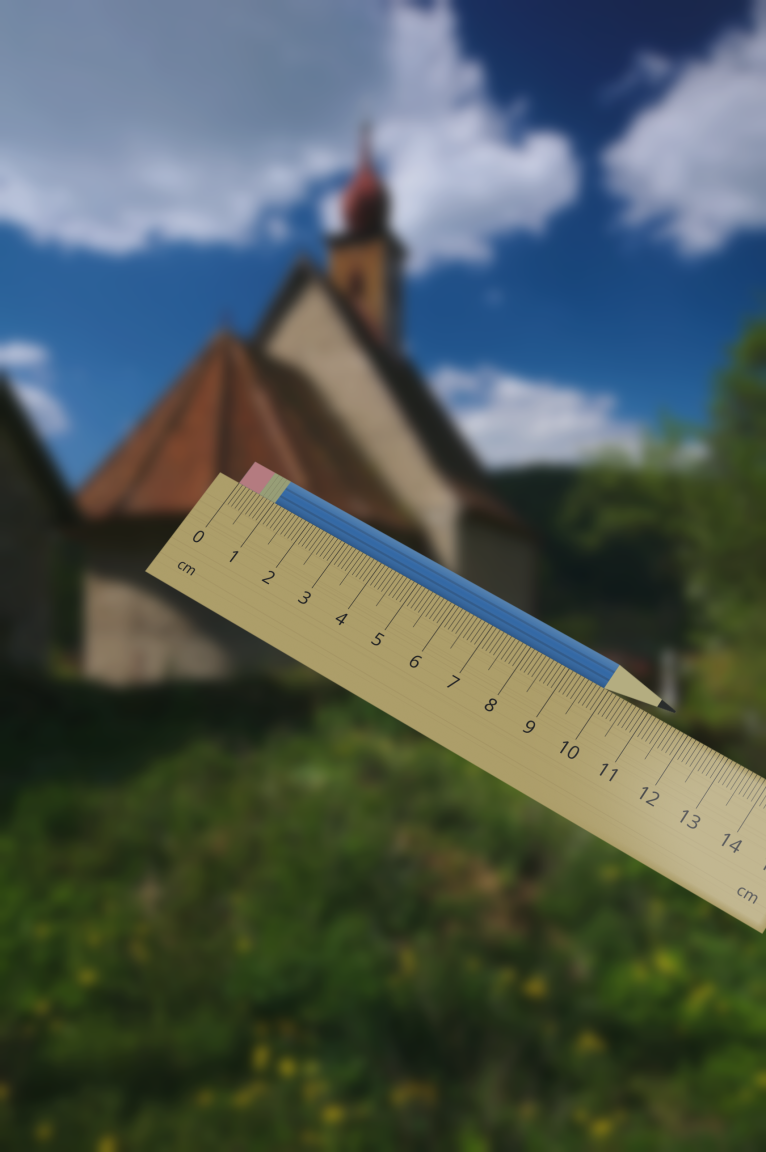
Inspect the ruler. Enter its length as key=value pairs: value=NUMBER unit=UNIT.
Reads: value=11.5 unit=cm
